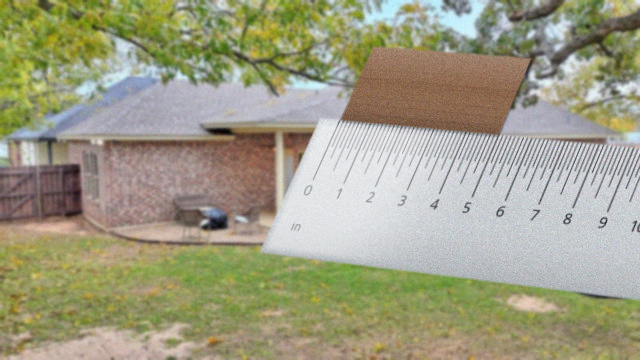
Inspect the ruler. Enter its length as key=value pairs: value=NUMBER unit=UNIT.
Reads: value=5 unit=in
